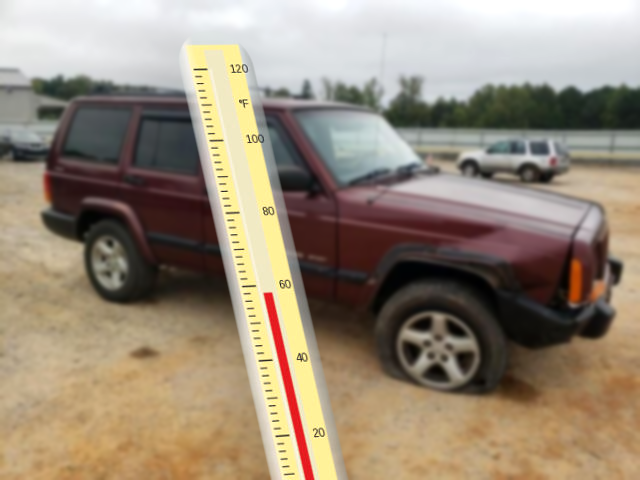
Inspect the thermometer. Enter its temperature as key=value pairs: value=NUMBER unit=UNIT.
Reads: value=58 unit=°F
